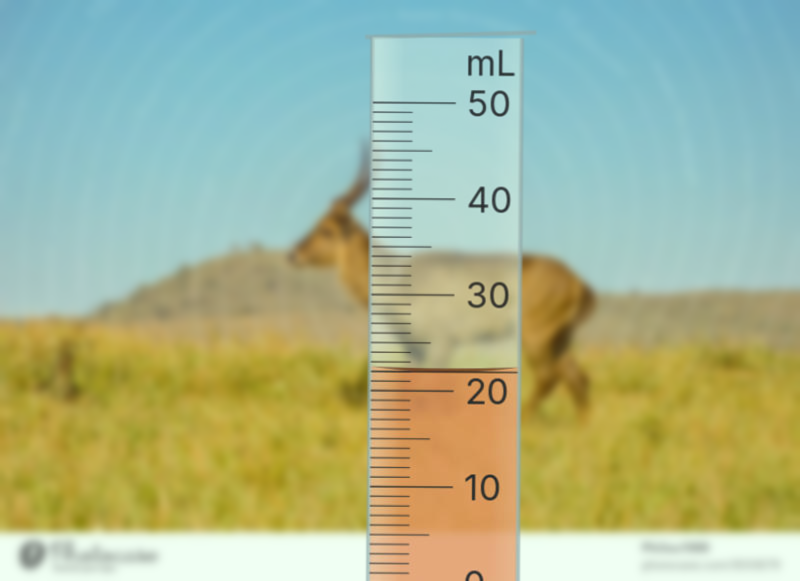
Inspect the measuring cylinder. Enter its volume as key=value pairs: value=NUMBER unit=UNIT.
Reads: value=22 unit=mL
